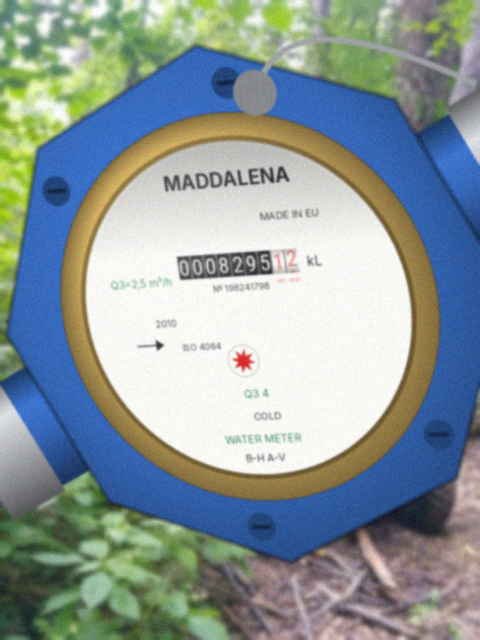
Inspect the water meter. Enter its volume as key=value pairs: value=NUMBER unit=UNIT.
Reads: value=8295.12 unit=kL
